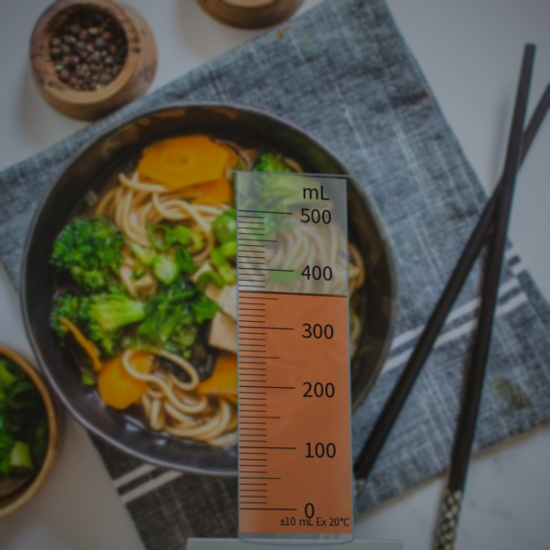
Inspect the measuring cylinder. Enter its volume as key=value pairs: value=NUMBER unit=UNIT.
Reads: value=360 unit=mL
